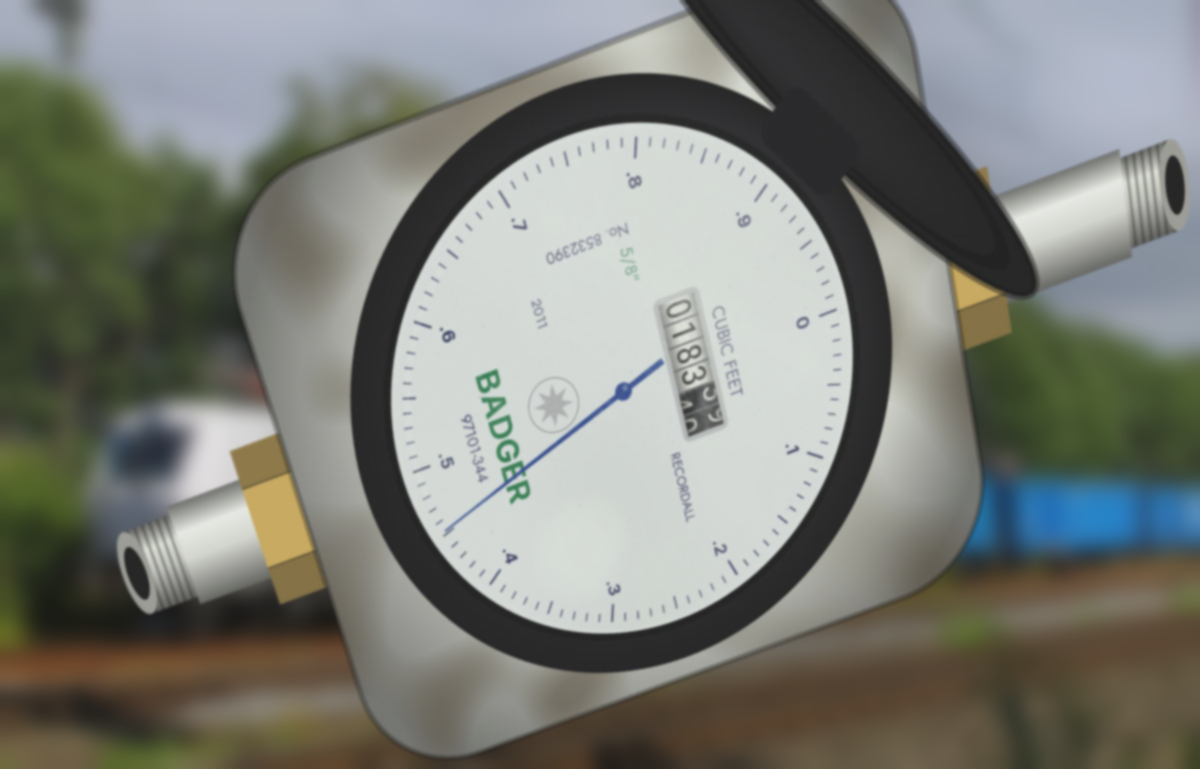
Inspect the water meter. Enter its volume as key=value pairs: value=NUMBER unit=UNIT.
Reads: value=18339.45 unit=ft³
